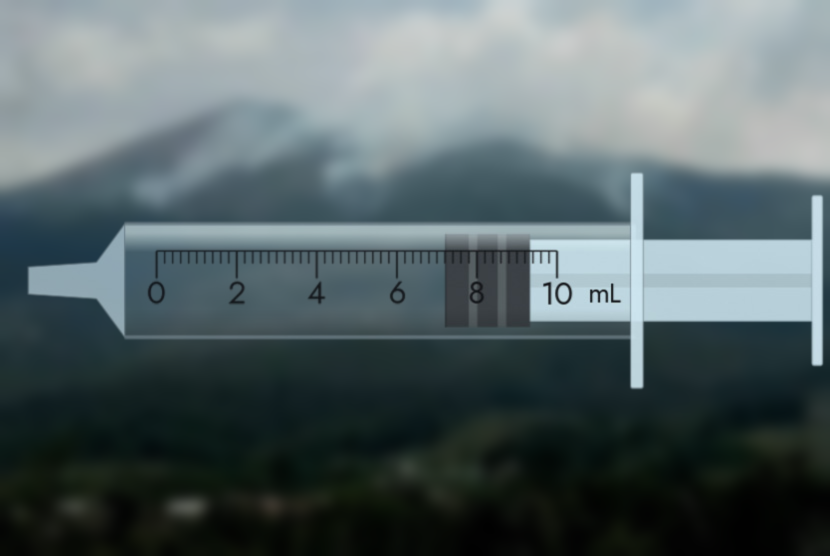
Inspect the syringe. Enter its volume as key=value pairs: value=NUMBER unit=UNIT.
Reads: value=7.2 unit=mL
